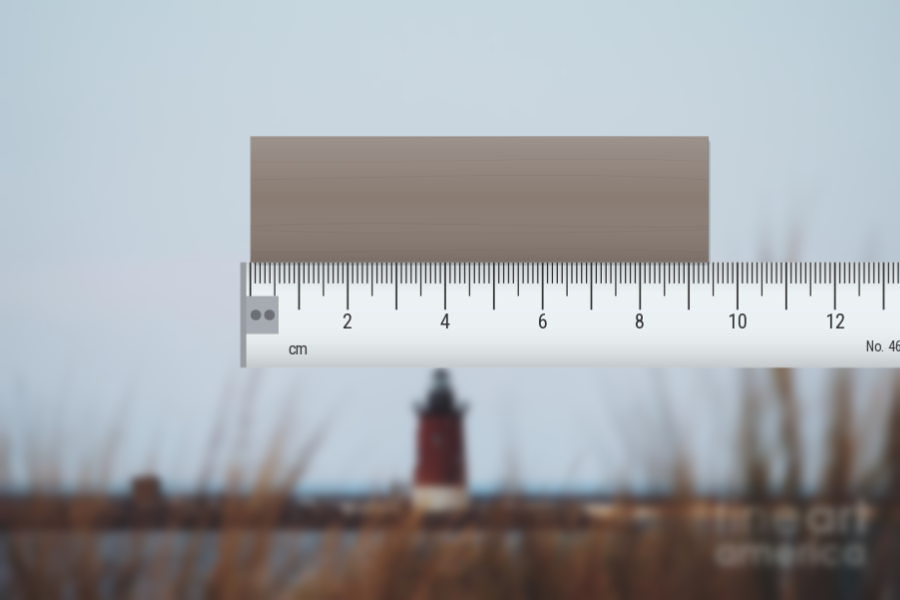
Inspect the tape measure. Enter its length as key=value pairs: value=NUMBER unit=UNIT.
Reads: value=9.4 unit=cm
